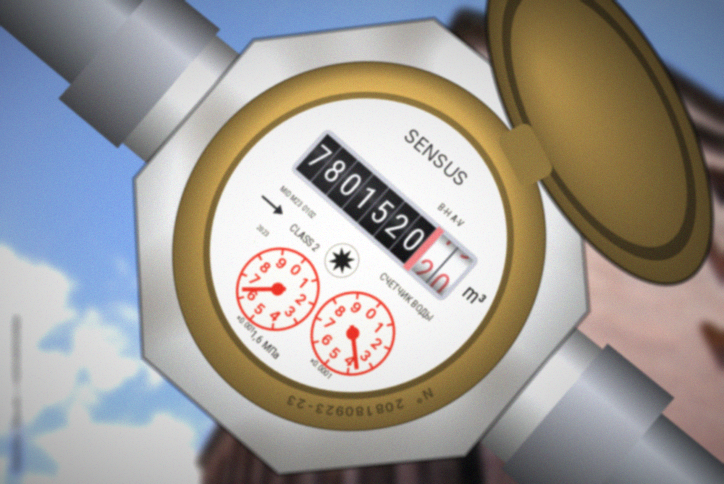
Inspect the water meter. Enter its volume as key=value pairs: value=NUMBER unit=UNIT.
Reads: value=7801520.1963 unit=m³
